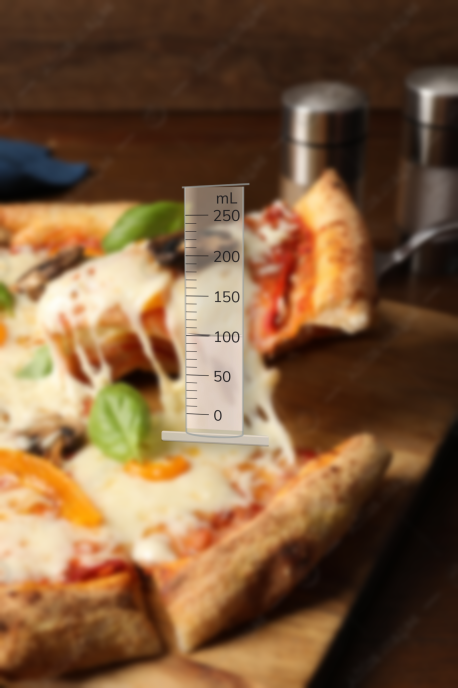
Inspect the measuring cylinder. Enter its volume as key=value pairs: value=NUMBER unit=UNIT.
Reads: value=100 unit=mL
